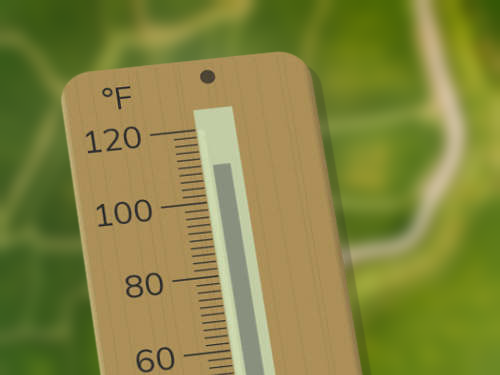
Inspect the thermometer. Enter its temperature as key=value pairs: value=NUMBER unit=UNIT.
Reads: value=110 unit=°F
